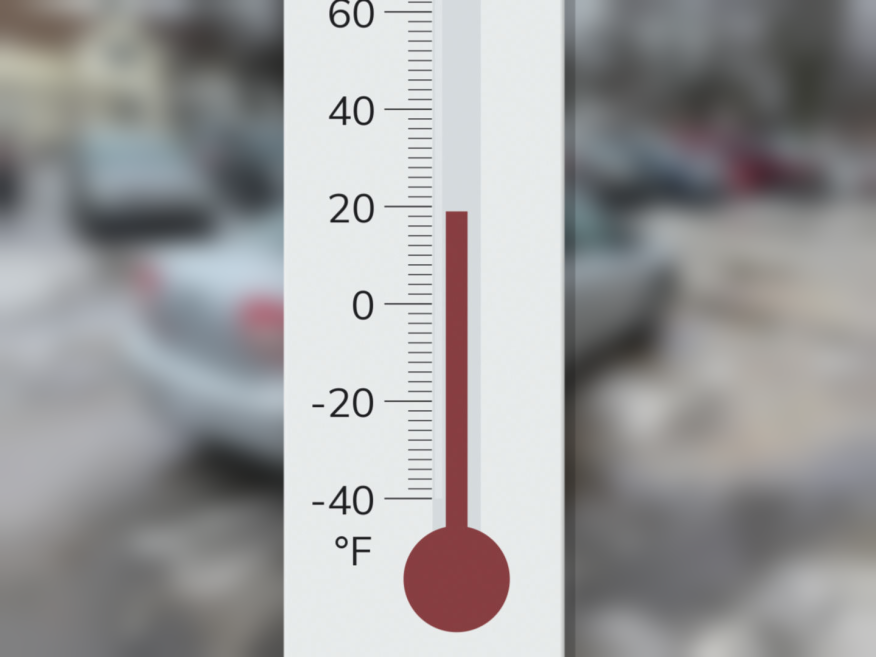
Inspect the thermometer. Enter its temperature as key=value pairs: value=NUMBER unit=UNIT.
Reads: value=19 unit=°F
